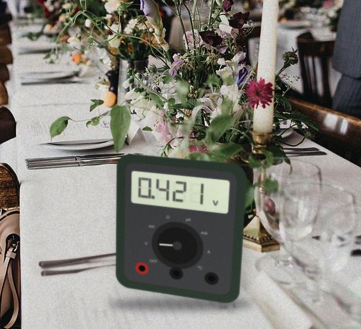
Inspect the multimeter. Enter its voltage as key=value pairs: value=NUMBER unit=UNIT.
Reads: value=0.421 unit=V
